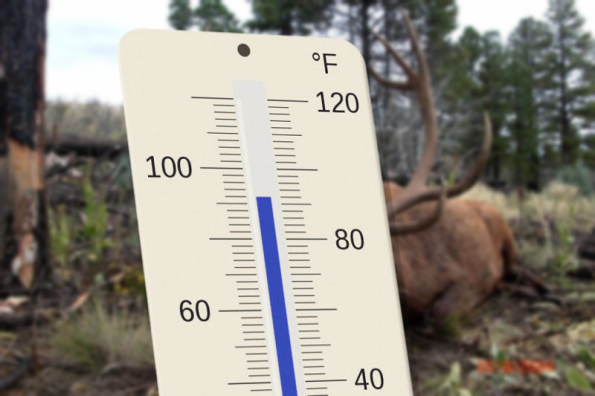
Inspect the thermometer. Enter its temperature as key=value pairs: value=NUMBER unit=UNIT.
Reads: value=92 unit=°F
